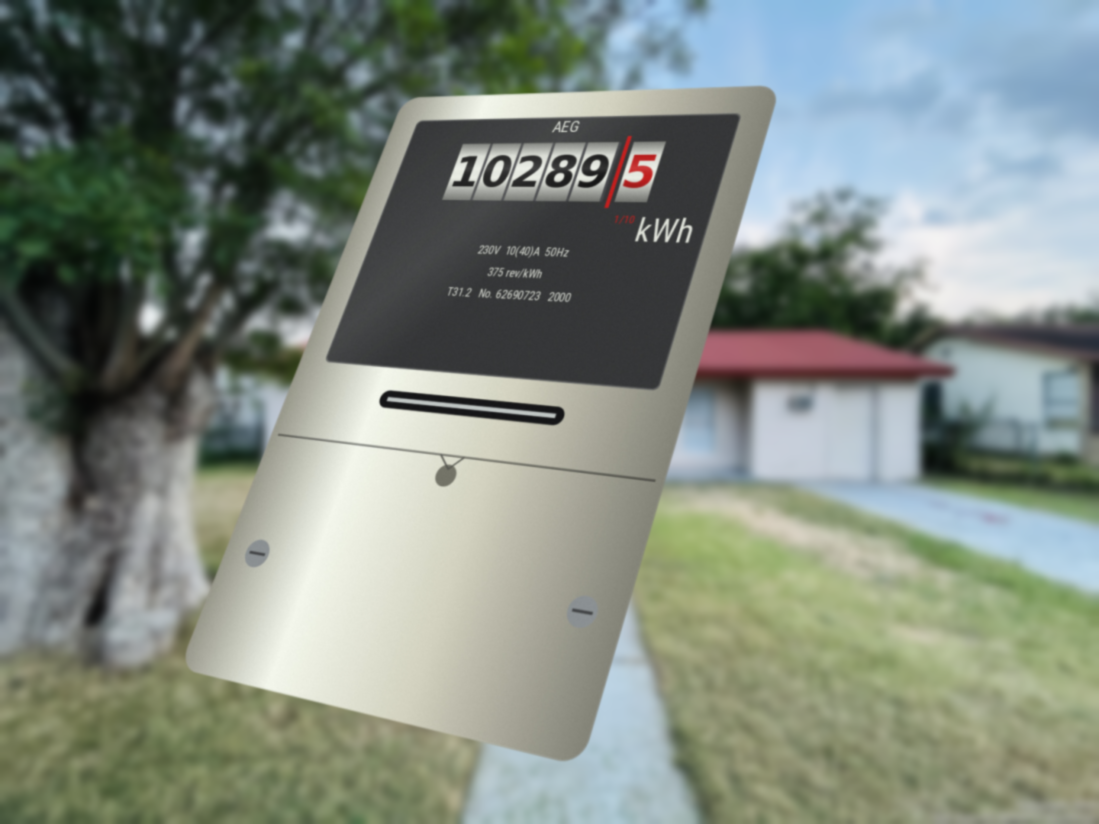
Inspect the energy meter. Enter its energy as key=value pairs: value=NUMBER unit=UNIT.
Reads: value=10289.5 unit=kWh
